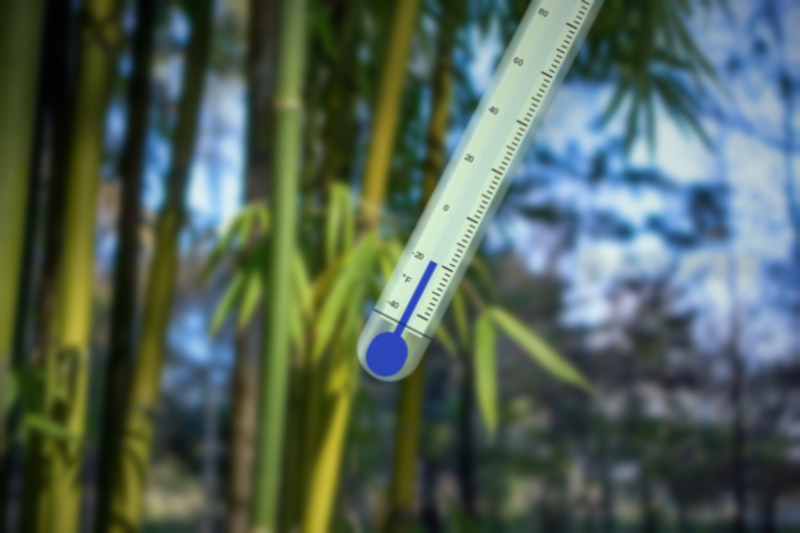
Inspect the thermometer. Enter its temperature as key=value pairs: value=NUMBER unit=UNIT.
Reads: value=-20 unit=°F
